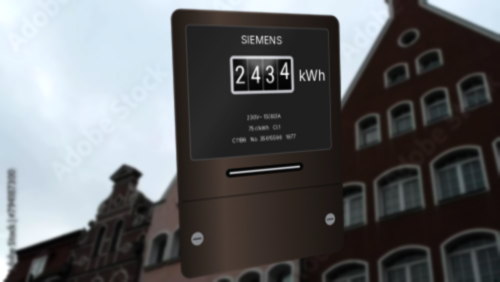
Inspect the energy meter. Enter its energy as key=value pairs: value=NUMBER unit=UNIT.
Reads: value=2434 unit=kWh
